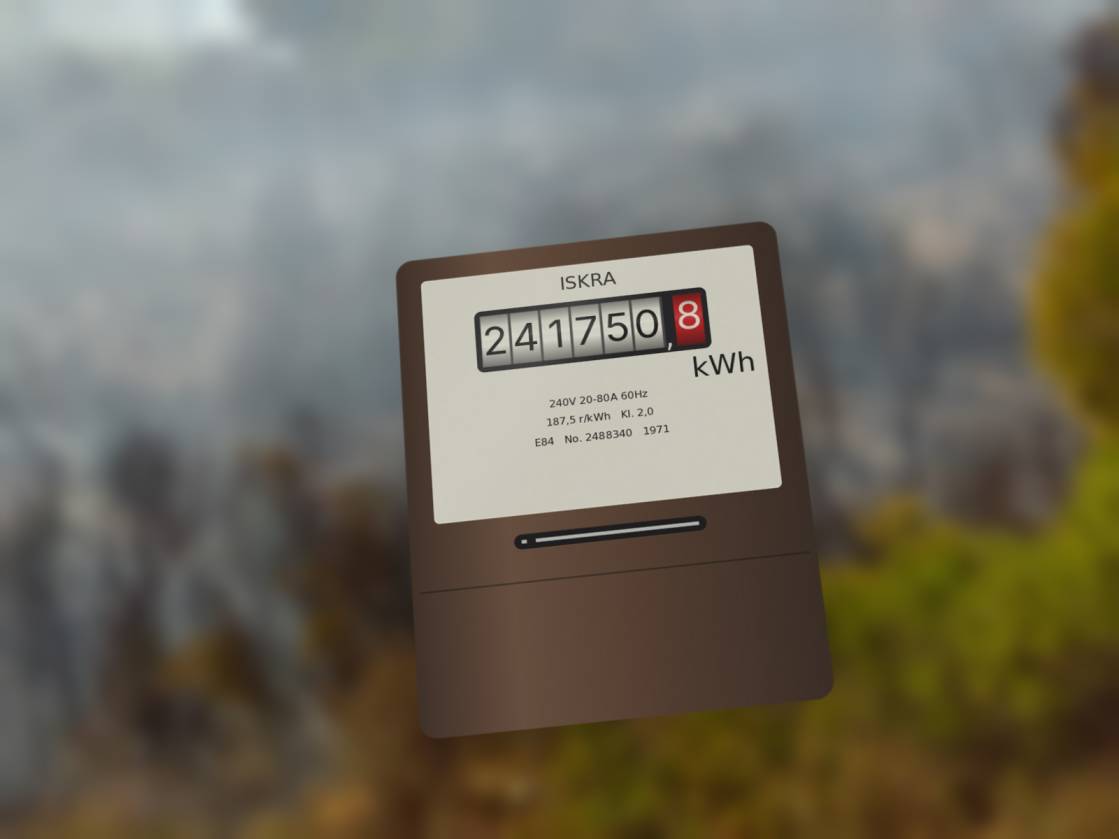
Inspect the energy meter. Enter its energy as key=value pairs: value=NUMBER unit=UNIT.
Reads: value=241750.8 unit=kWh
